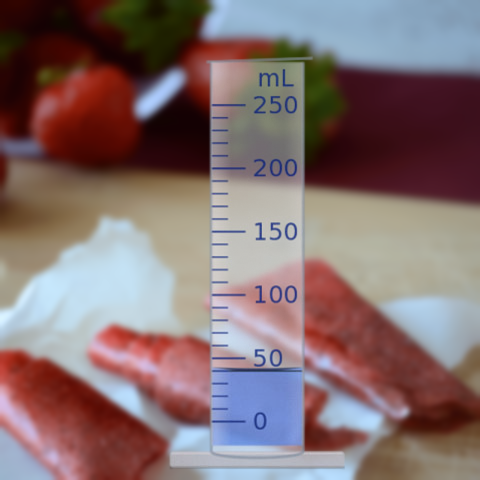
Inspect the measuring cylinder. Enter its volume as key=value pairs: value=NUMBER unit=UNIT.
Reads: value=40 unit=mL
